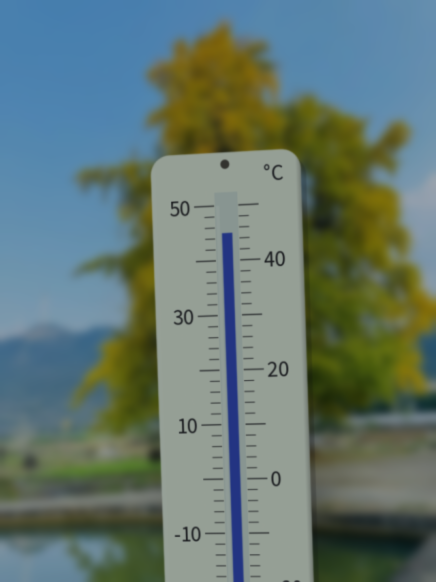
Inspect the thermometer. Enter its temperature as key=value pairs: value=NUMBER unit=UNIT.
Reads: value=45 unit=°C
